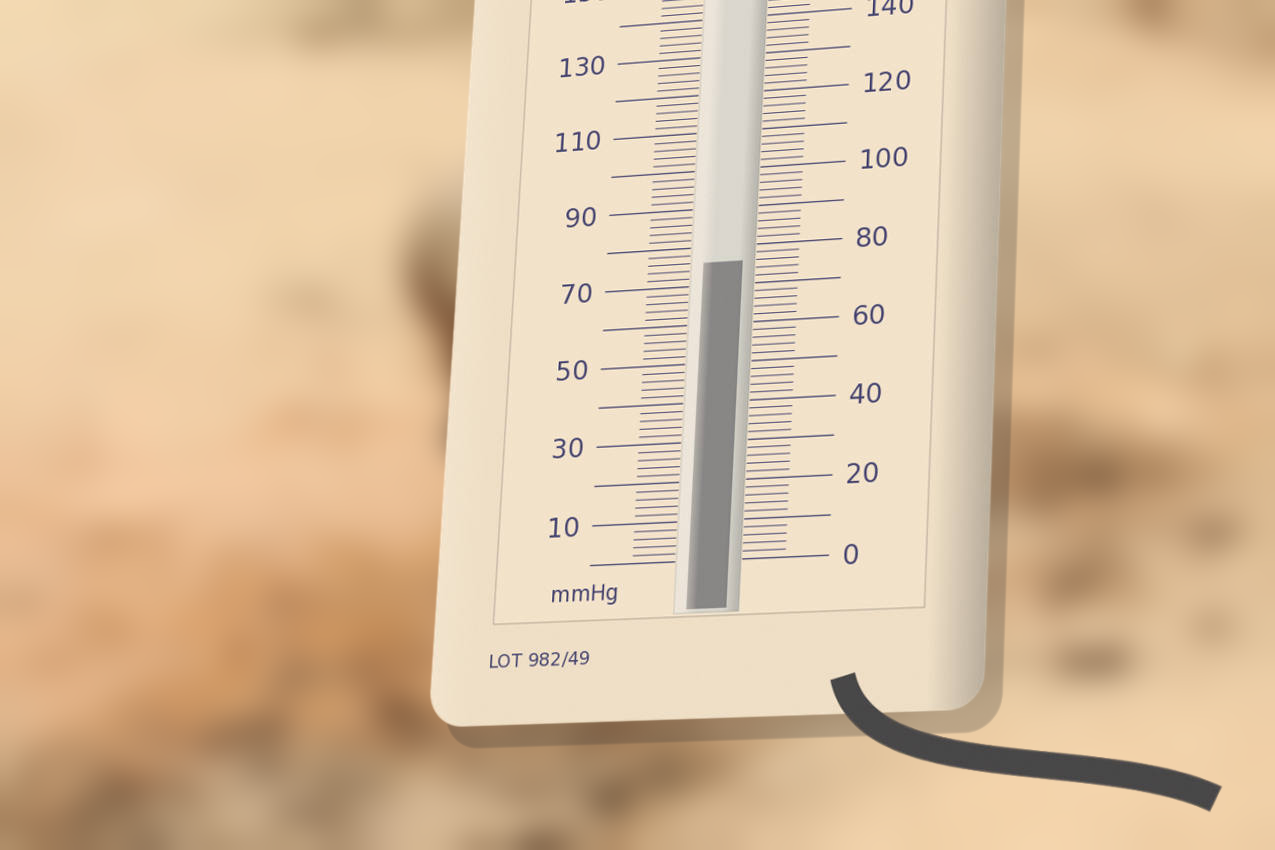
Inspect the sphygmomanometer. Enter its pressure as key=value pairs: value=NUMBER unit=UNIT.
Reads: value=76 unit=mmHg
